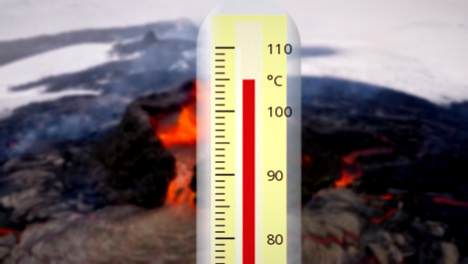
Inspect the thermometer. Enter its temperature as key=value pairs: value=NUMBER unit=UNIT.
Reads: value=105 unit=°C
